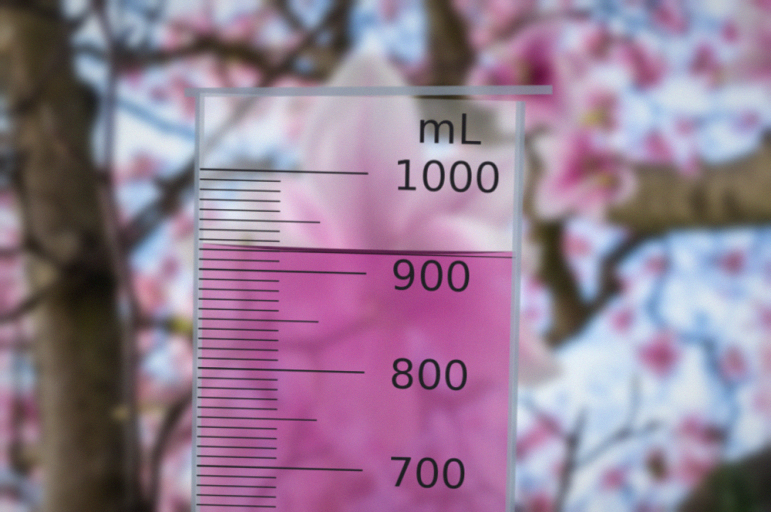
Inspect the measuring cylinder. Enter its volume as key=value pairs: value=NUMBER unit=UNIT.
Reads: value=920 unit=mL
